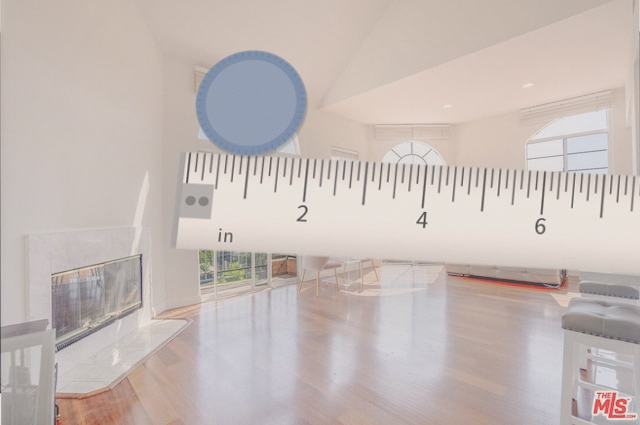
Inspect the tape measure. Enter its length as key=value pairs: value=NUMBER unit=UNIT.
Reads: value=1.875 unit=in
